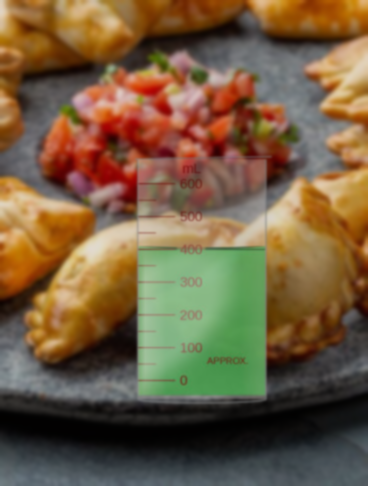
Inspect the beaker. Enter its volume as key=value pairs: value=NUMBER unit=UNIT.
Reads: value=400 unit=mL
